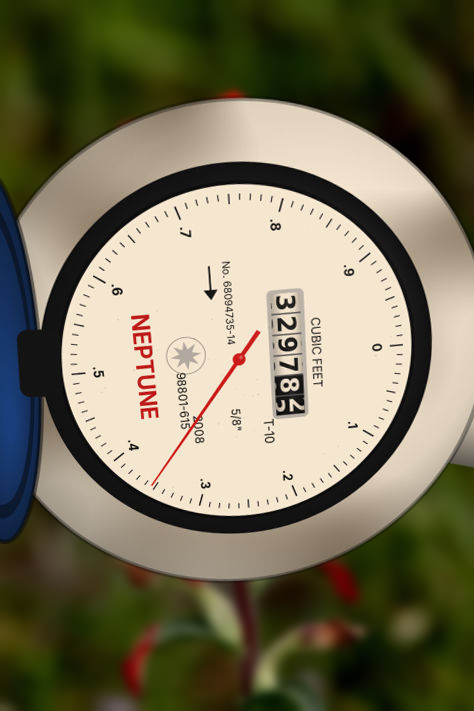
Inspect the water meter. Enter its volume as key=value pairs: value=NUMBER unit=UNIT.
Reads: value=329782.35 unit=ft³
